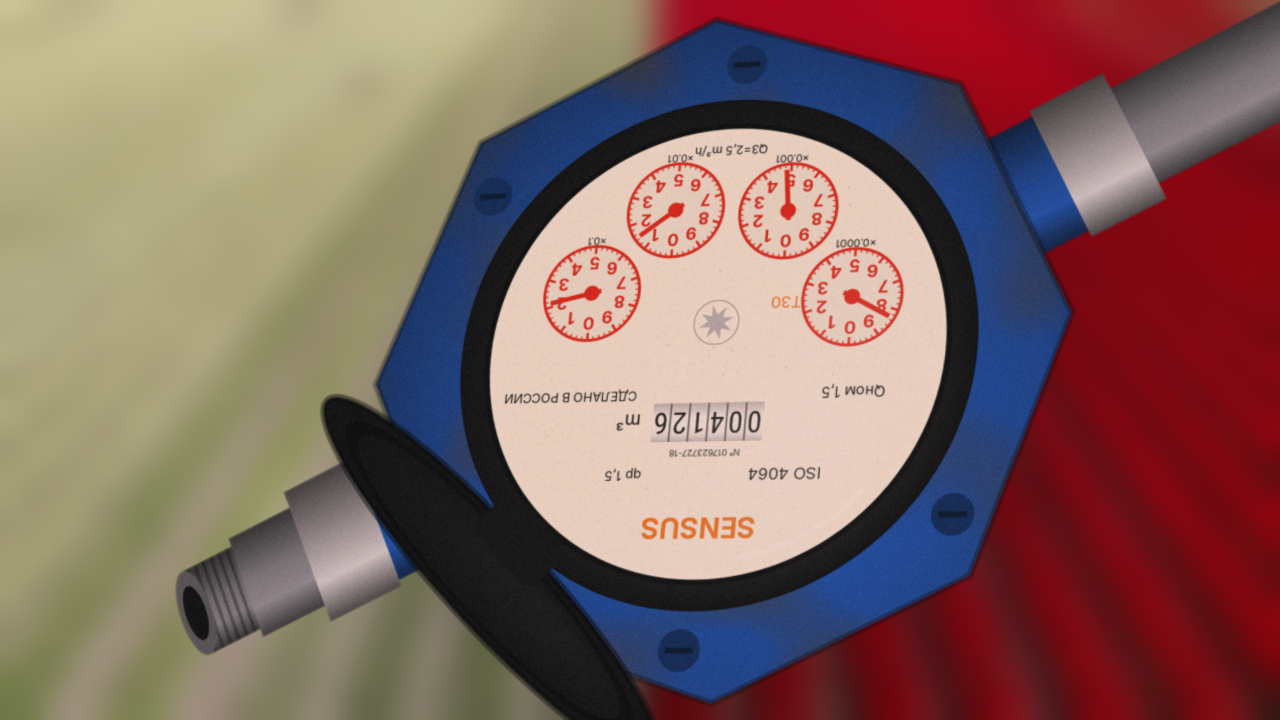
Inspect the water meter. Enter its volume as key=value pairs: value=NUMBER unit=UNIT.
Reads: value=4126.2148 unit=m³
